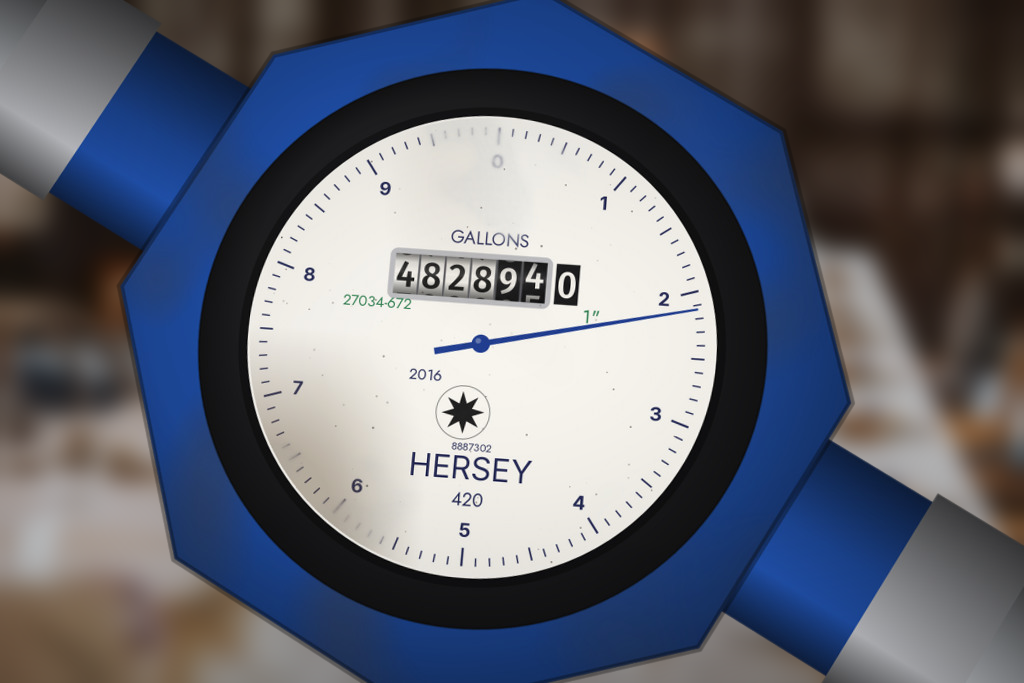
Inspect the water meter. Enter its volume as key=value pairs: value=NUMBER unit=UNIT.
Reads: value=4828942.1 unit=gal
